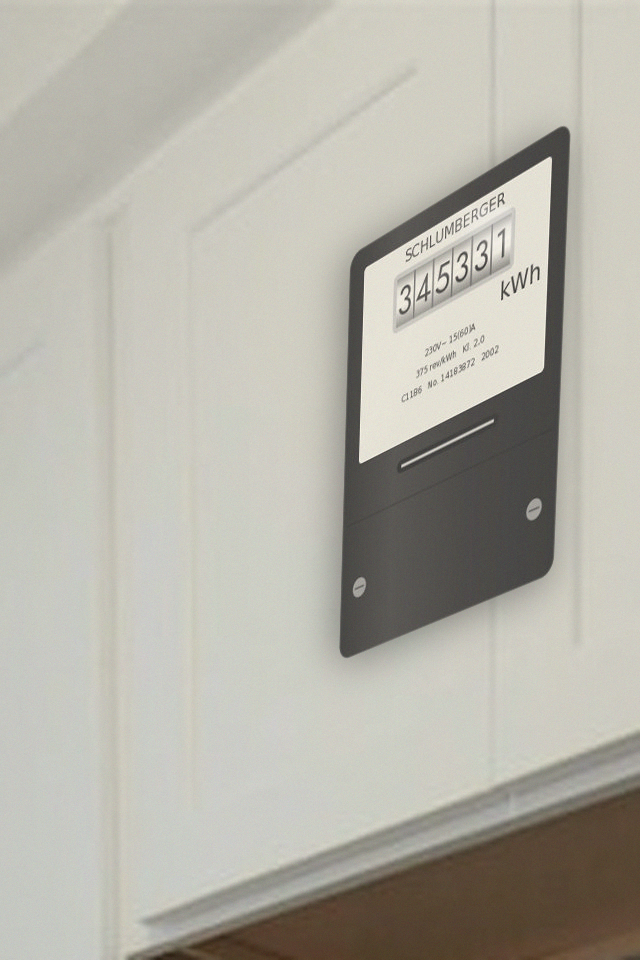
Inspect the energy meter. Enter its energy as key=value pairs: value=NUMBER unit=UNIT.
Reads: value=345331 unit=kWh
